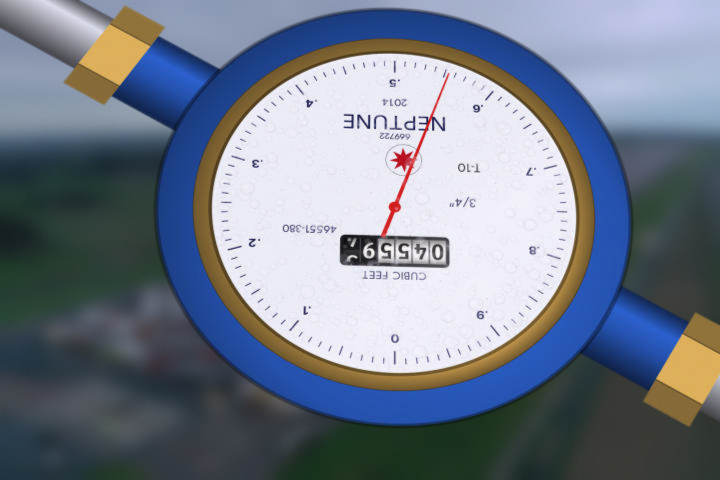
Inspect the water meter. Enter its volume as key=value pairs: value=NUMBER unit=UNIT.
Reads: value=45593.55 unit=ft³
